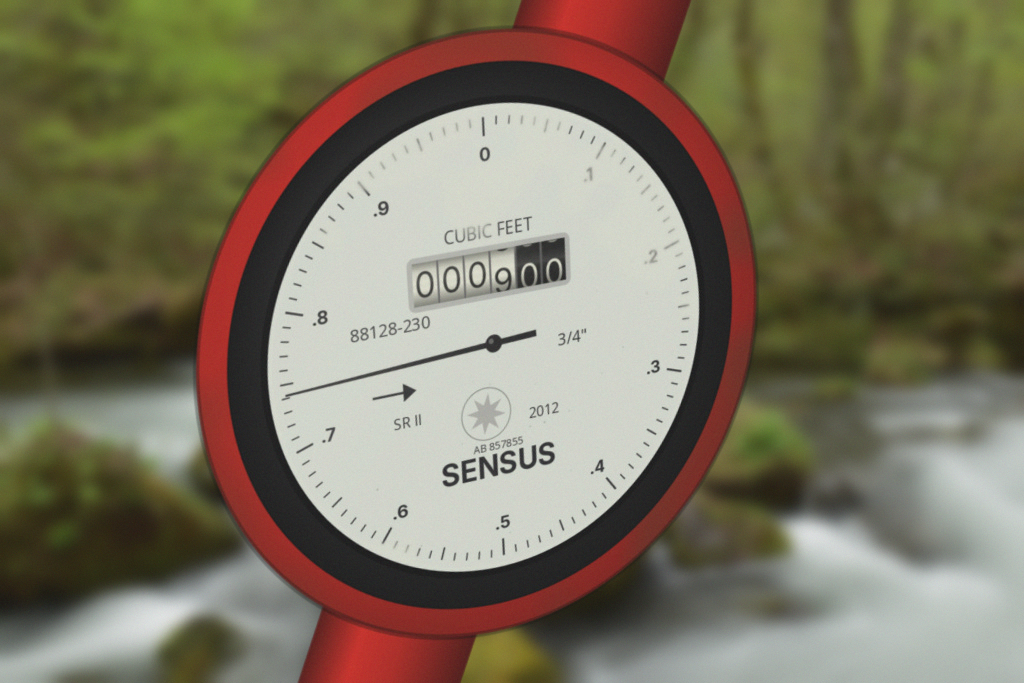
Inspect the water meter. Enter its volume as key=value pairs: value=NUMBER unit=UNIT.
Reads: value=899.74 unit=ft³
